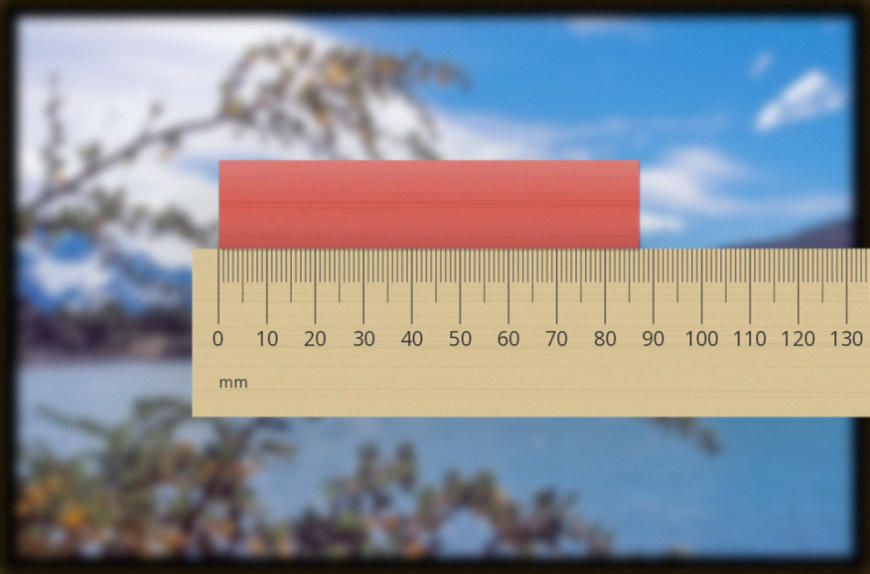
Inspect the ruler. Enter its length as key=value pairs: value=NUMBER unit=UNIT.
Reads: value=87 unit=mm
